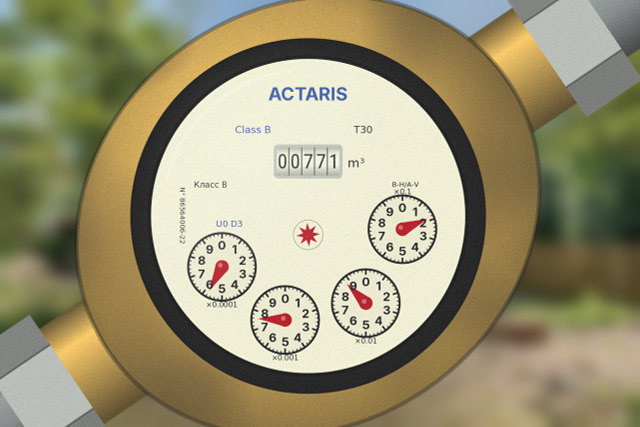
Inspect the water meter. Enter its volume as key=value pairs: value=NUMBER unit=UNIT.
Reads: value=771.1875 unit=m³
